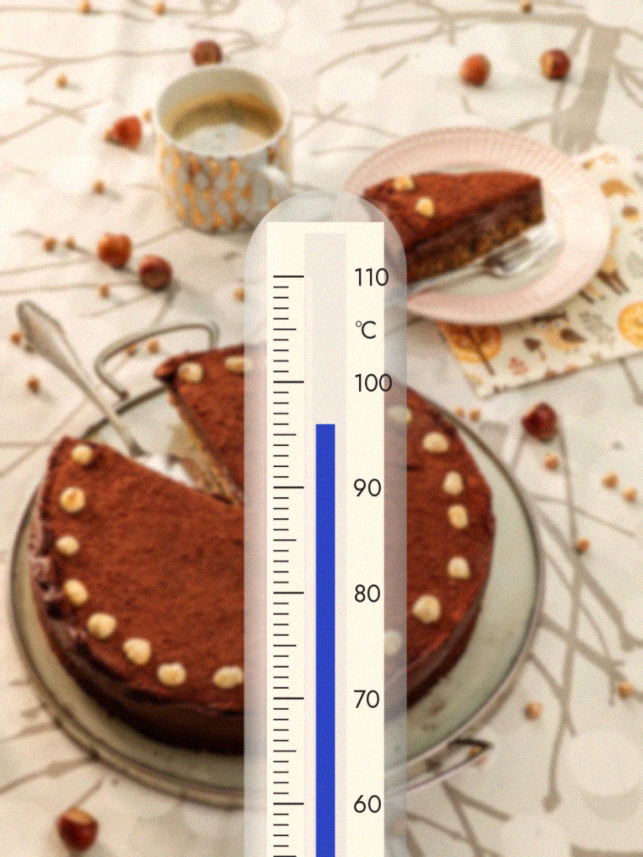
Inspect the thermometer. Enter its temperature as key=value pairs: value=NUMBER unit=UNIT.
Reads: value=96 unit=°C
